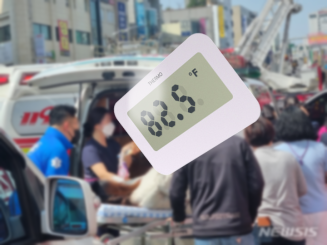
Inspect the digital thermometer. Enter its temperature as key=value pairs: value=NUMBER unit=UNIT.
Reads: value=82.5 unit=°F
